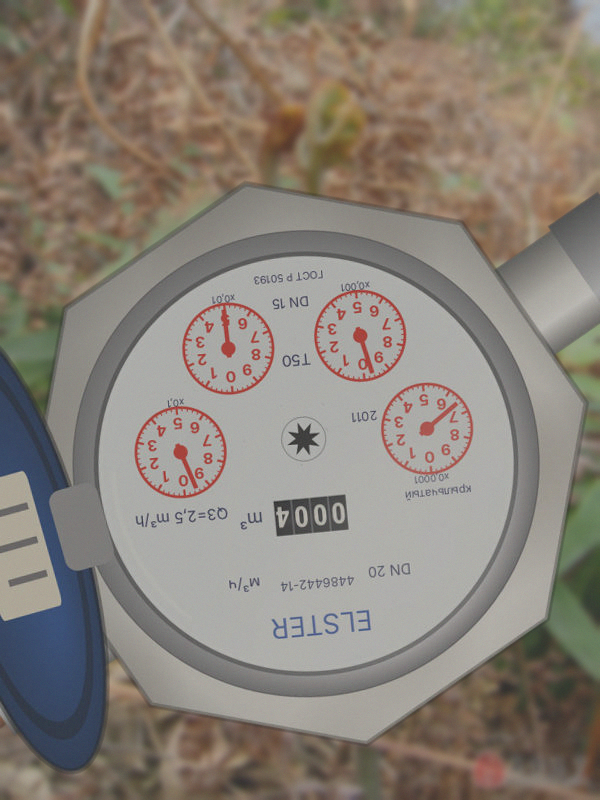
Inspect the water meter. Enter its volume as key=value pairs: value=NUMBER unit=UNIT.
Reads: value=3.9496 unit=m³
